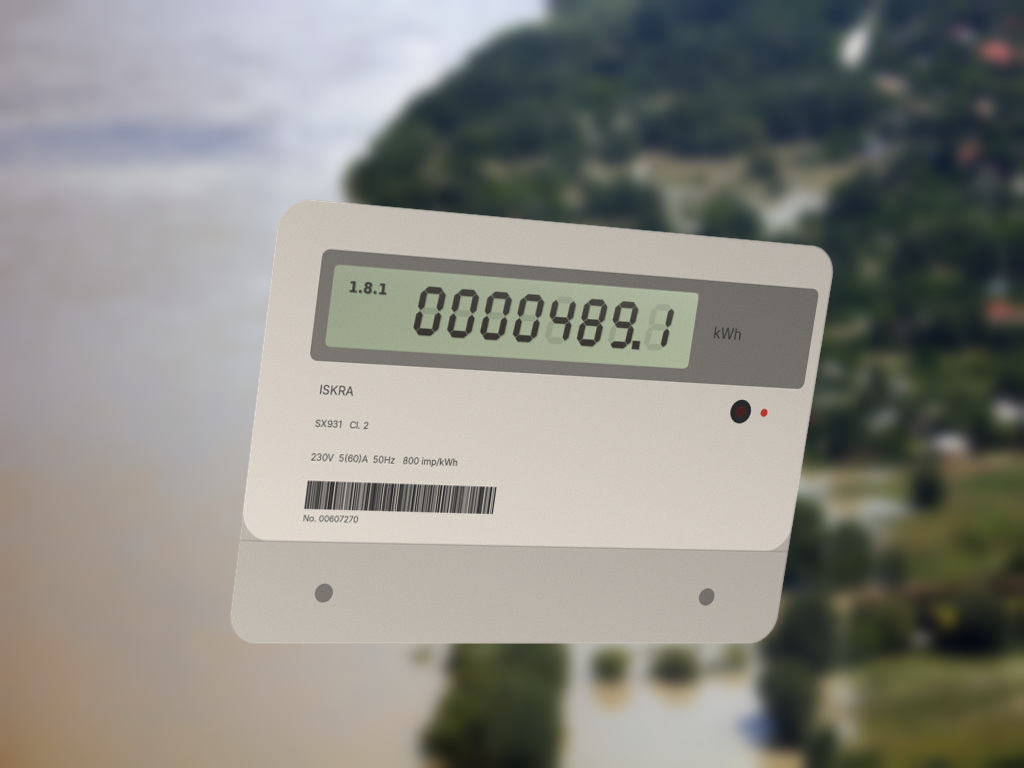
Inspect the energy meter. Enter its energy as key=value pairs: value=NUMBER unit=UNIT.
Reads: value=489.1 unit=kWh
